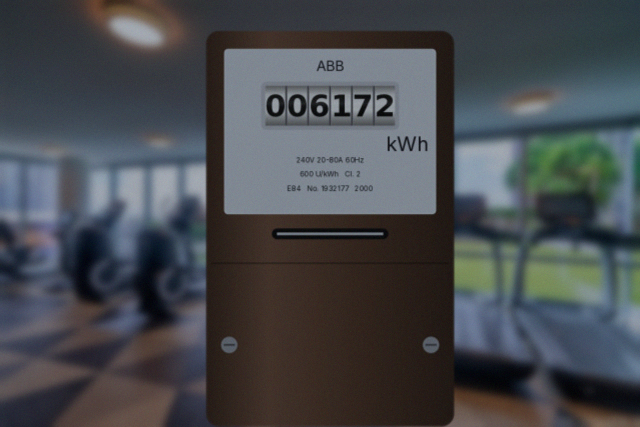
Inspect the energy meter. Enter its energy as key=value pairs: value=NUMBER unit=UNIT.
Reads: value=6172 unit=kWh
